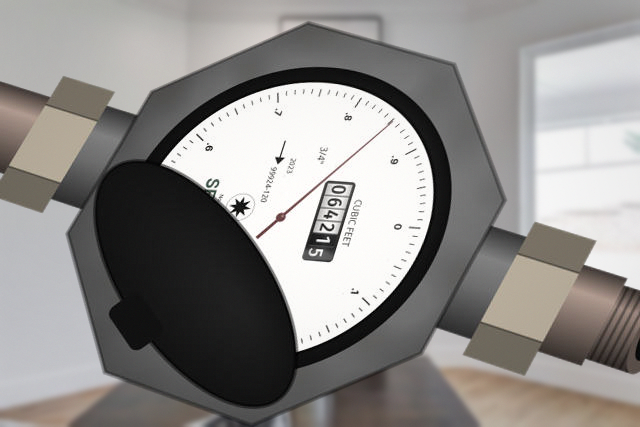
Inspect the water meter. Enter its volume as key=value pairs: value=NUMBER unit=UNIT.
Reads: value=64214.85 unit=ft³
